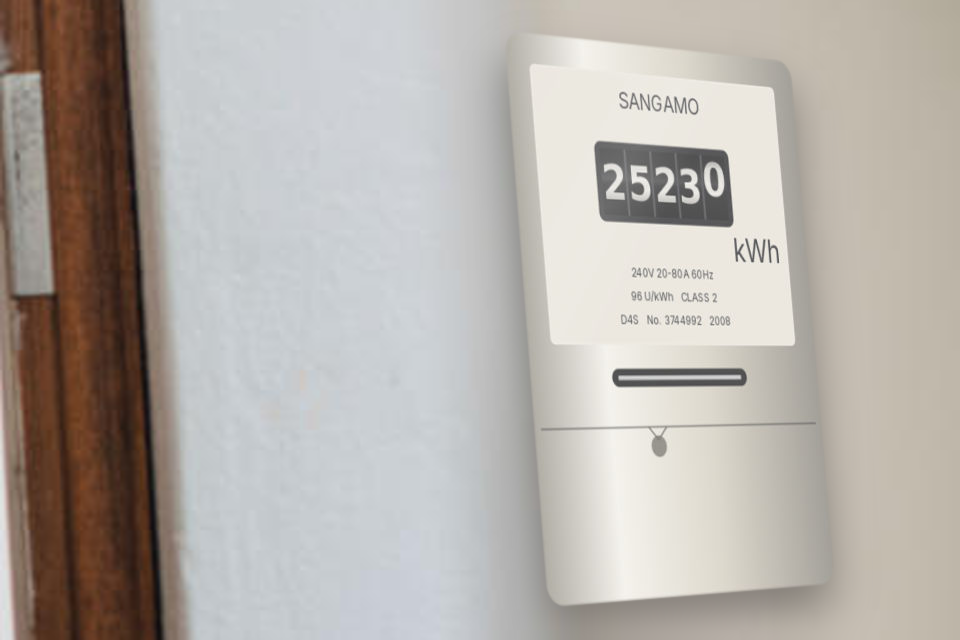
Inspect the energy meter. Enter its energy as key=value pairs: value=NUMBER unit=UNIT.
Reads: value=25230 unit=kWh
